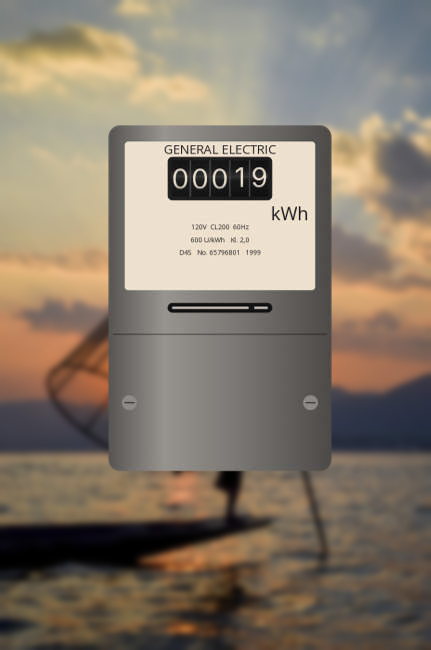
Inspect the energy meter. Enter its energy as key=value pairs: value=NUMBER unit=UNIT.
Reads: value=19 unit=kWh
